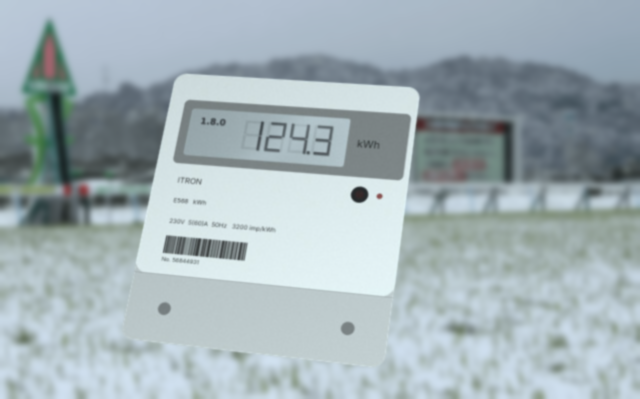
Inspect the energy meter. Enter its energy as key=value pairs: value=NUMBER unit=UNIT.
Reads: value=124.3 unit=kWh
